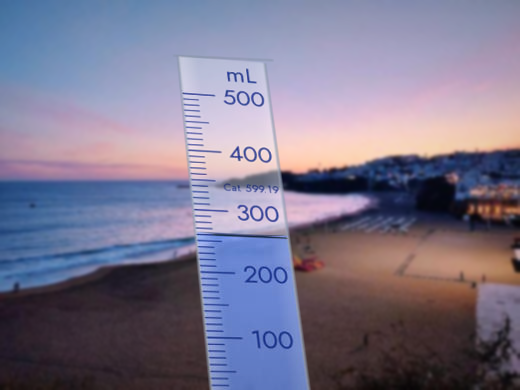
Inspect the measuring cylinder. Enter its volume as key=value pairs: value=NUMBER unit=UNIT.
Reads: value=260 unit=mL
